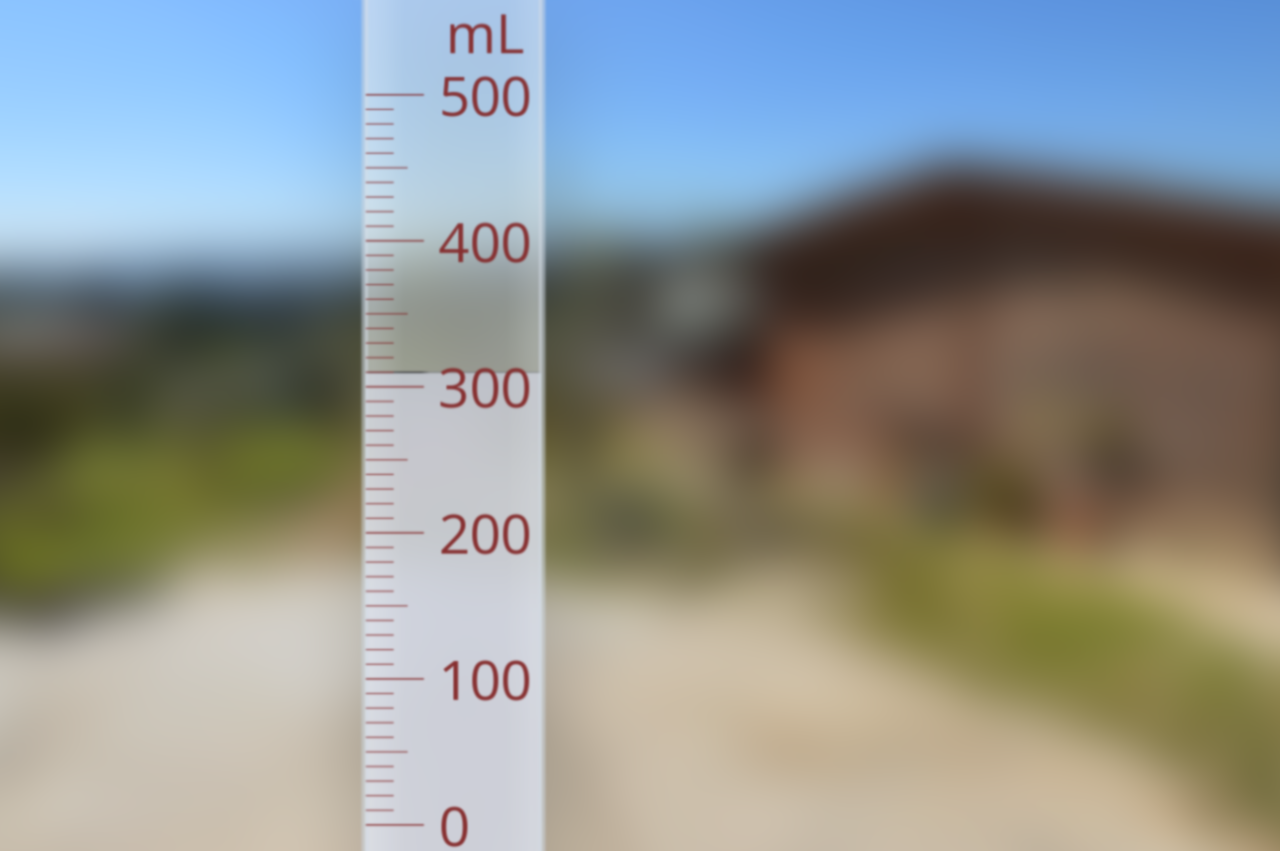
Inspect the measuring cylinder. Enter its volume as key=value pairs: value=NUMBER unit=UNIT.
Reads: value=310 unit=mL
